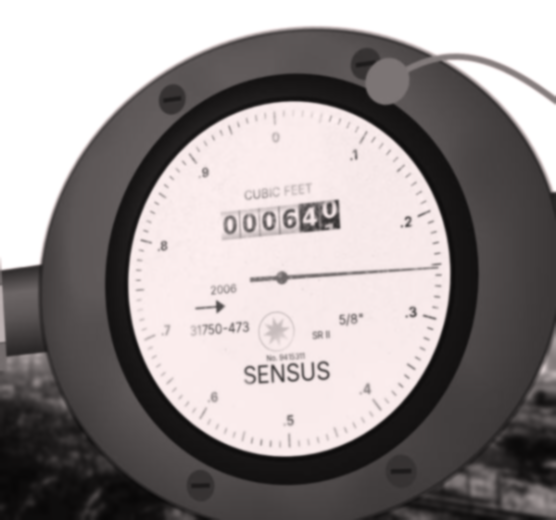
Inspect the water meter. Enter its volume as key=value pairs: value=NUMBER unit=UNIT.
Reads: value=640.25 unit=ft³
